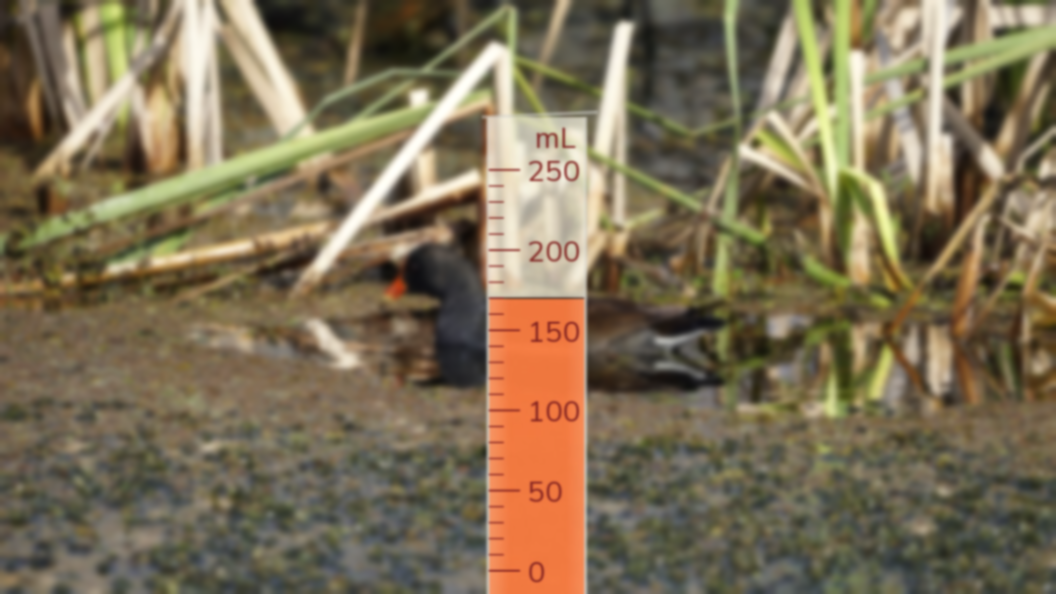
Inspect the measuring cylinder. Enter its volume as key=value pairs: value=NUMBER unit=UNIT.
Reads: value=170 unit=mL
